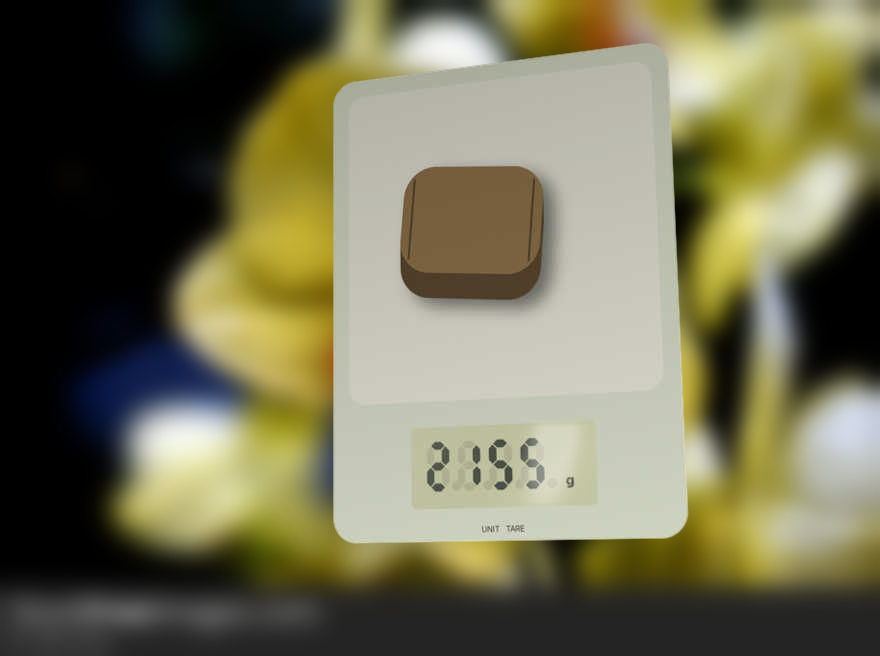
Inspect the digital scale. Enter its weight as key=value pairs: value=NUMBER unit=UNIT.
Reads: value=2155 unit=g
